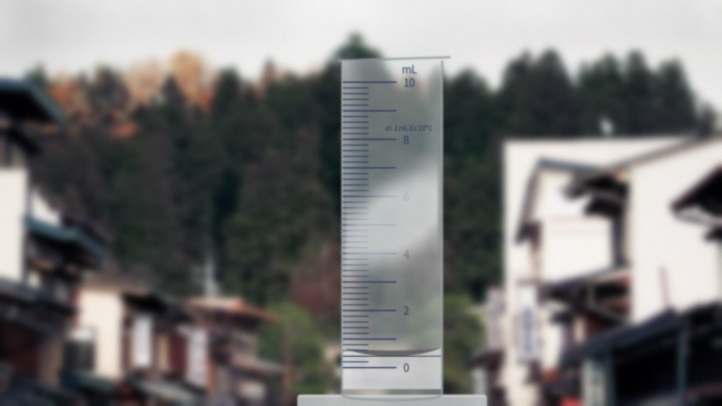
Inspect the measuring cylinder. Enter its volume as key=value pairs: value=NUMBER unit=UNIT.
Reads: value=0.4 unit=mL
